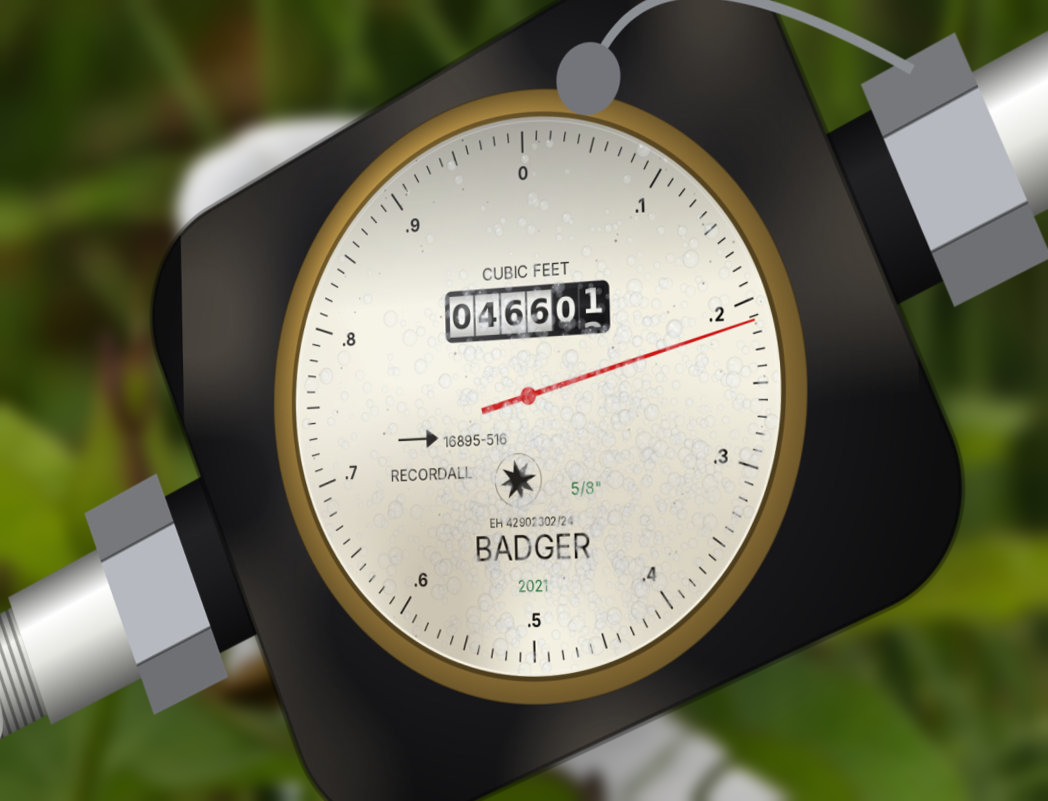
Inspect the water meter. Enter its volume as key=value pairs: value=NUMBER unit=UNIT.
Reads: value=46601.21 unit=ft³
